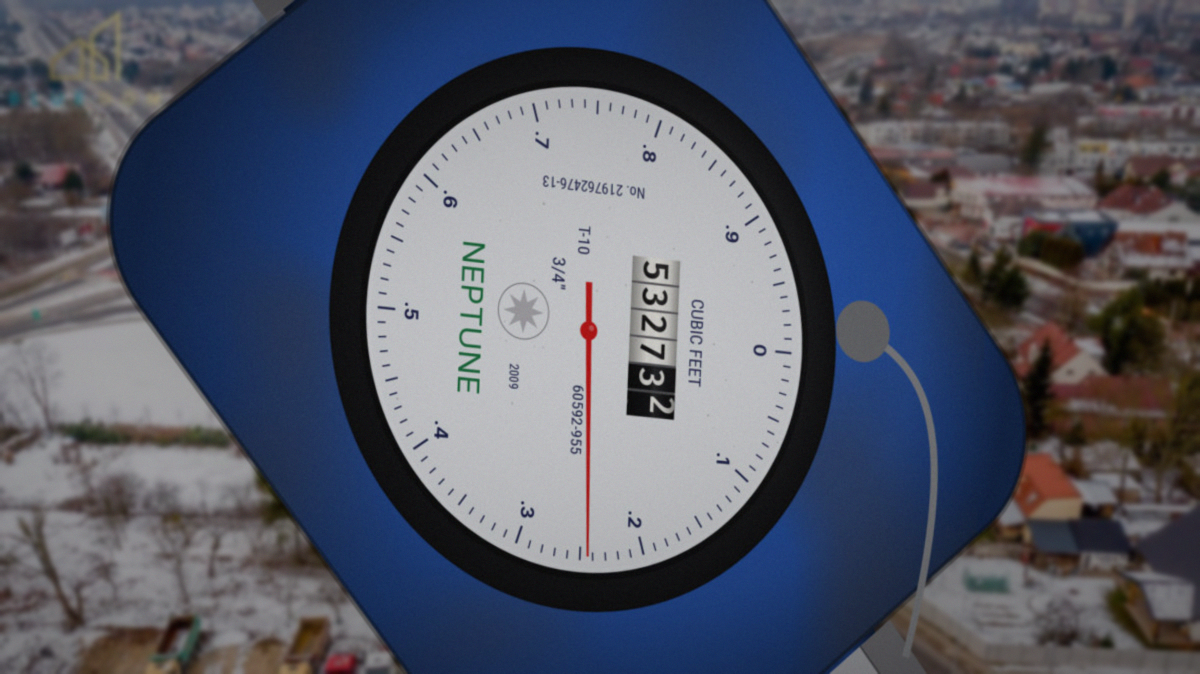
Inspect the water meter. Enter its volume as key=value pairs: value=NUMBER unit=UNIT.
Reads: value=532732.24 unit=ft³
